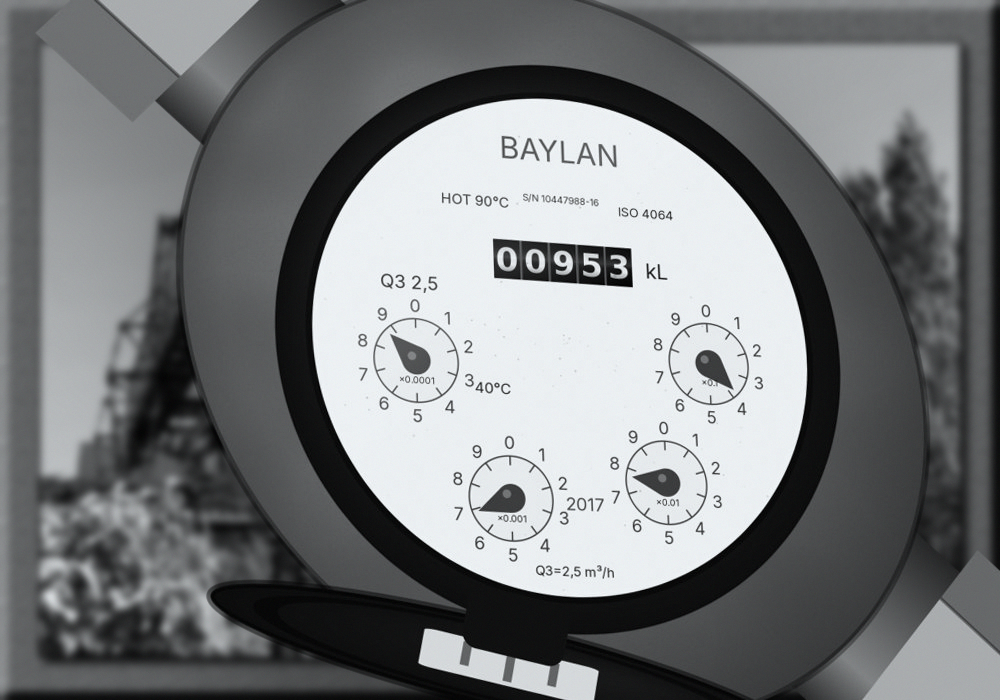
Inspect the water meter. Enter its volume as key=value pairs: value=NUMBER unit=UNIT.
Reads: value=953.3768 unit=kL
